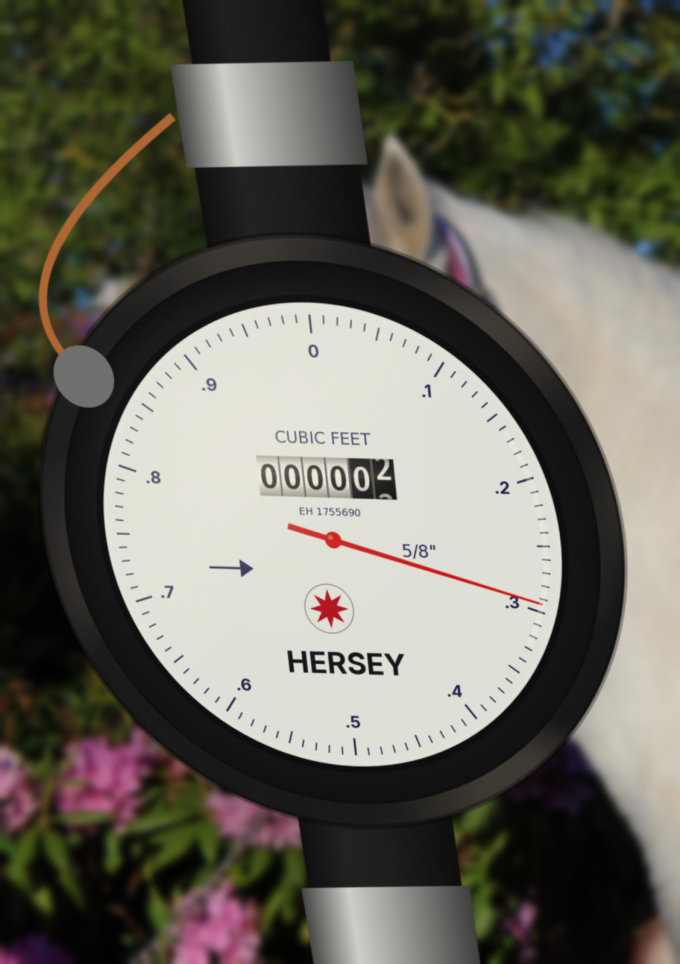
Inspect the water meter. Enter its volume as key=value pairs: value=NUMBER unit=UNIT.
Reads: value=2.29 unit=ft³
